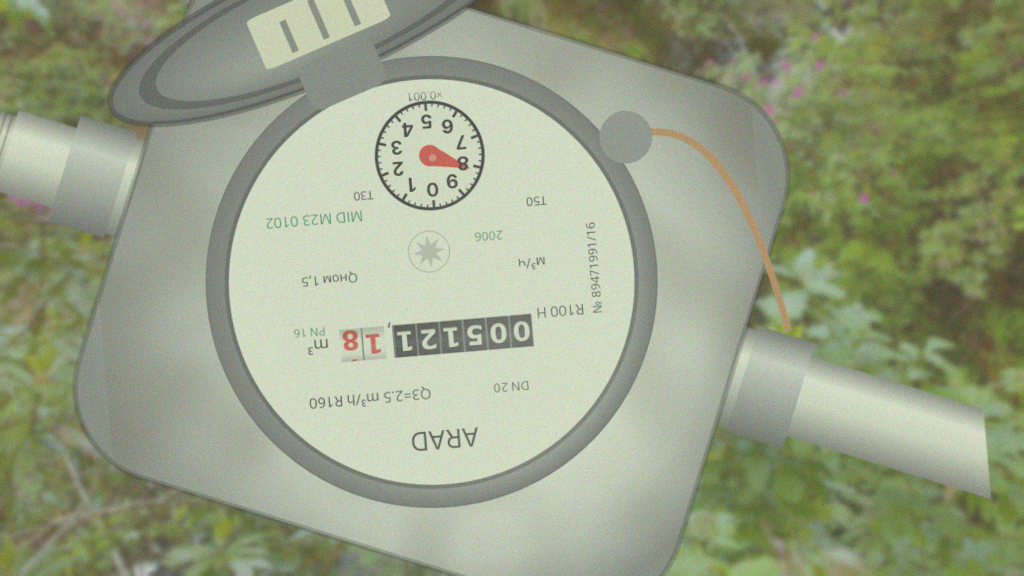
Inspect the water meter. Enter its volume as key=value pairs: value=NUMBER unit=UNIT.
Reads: value=5121.178 unit=m³
